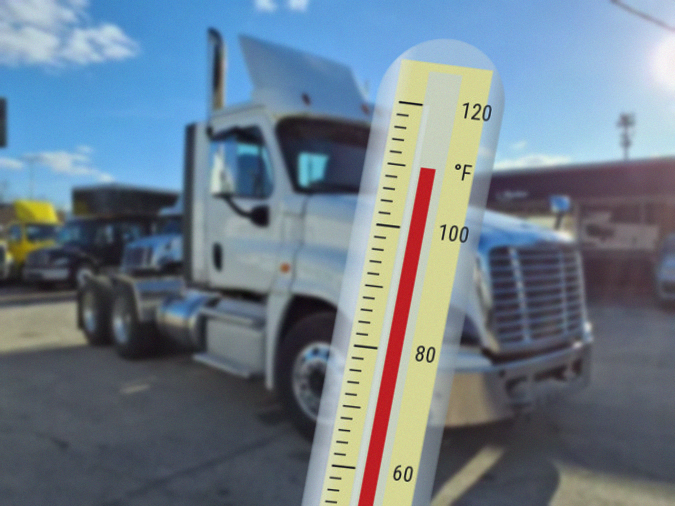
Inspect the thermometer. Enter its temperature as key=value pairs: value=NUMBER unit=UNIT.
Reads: value=110 unit=°F
